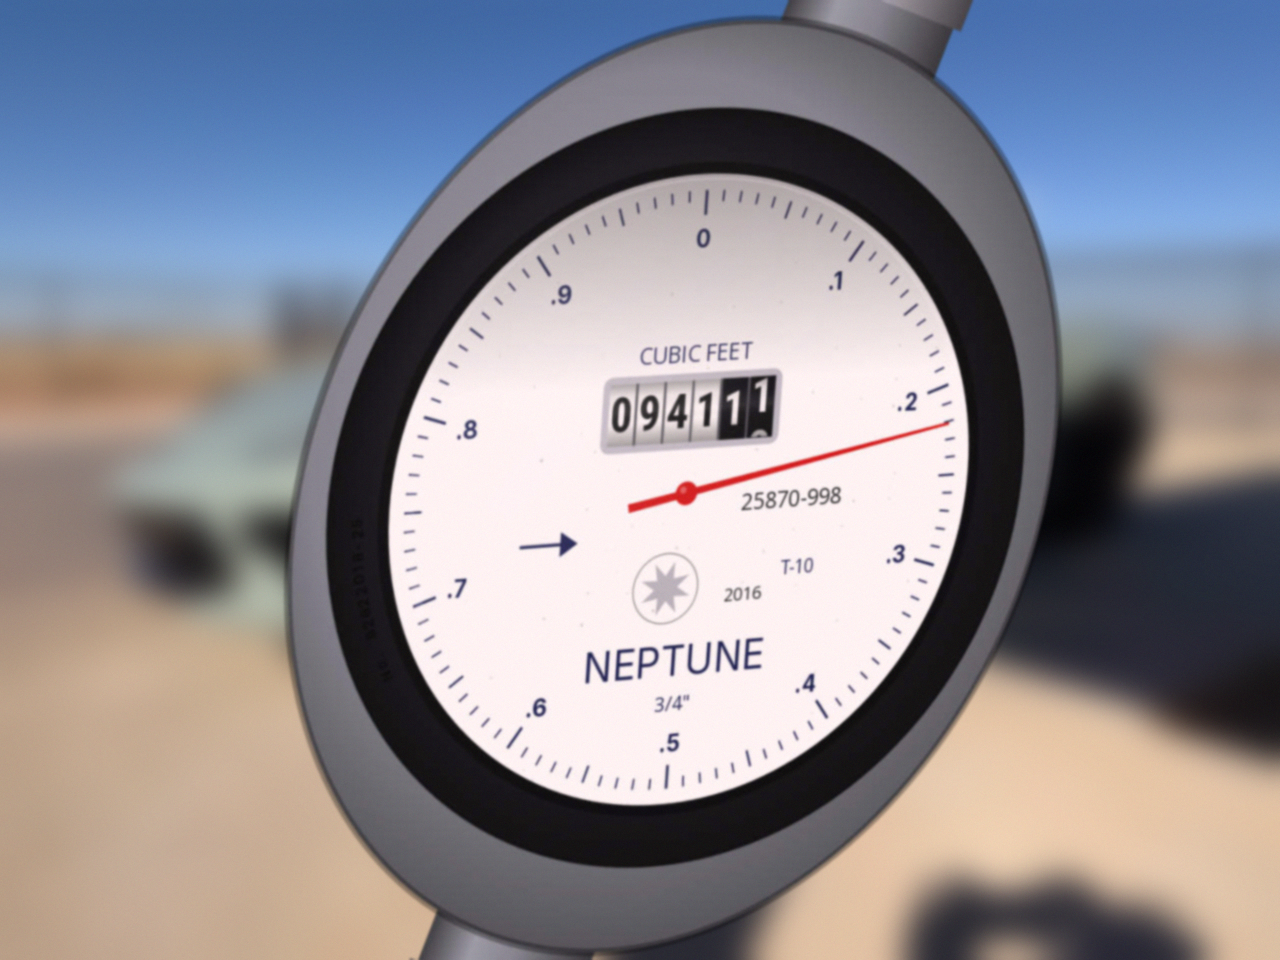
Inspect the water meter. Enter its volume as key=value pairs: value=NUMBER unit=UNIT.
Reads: value=94111.22 unit=ft³
